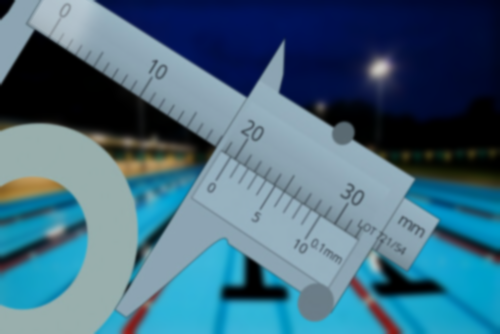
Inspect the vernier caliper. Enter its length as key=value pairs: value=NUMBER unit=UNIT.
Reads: value=19.6 unit=mm
